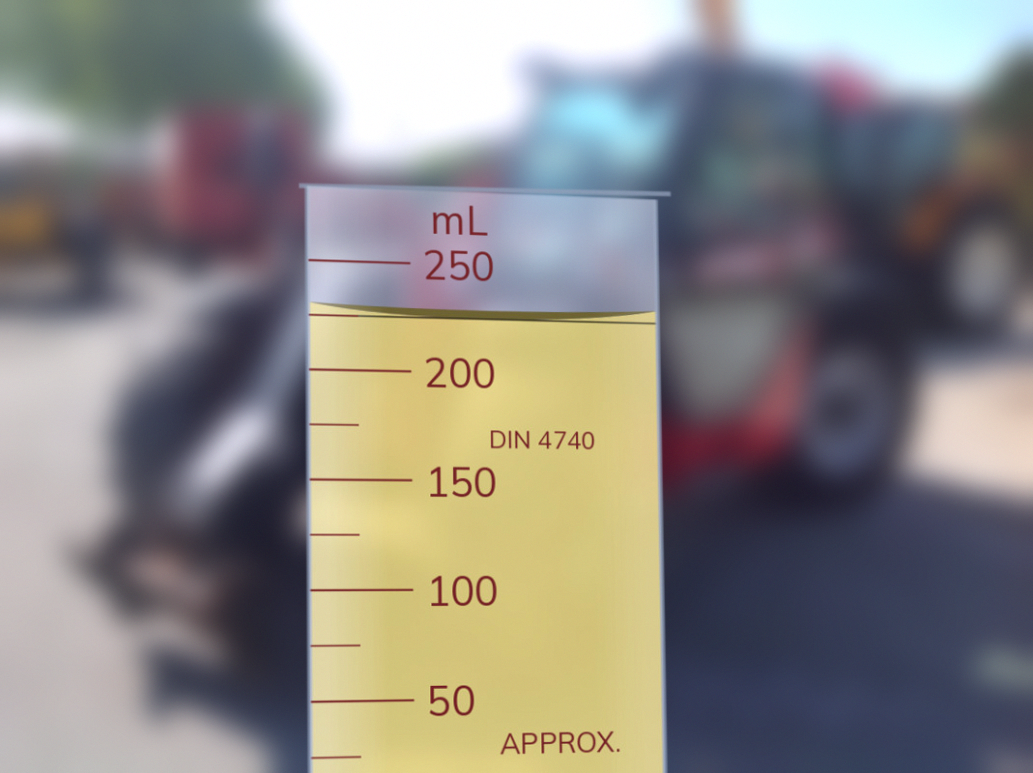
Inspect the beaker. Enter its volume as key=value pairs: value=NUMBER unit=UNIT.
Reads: value=225 unit=mL
